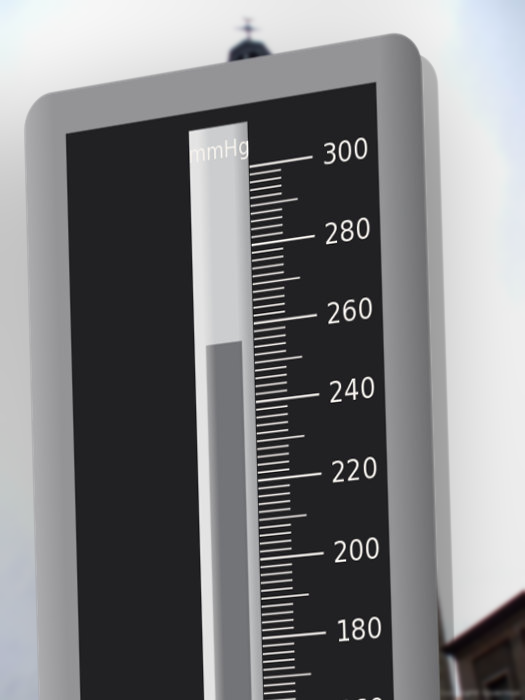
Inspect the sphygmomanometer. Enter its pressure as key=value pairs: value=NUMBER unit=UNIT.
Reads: value=256 unit=mmHg
